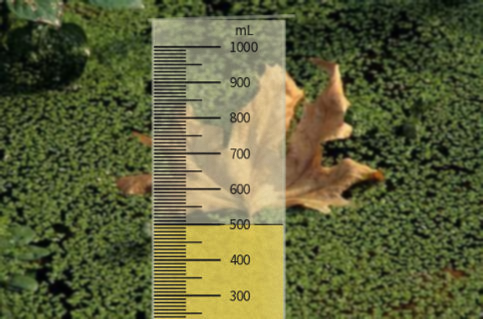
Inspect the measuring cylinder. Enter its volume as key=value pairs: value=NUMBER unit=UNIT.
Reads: value=500 unit=mL
